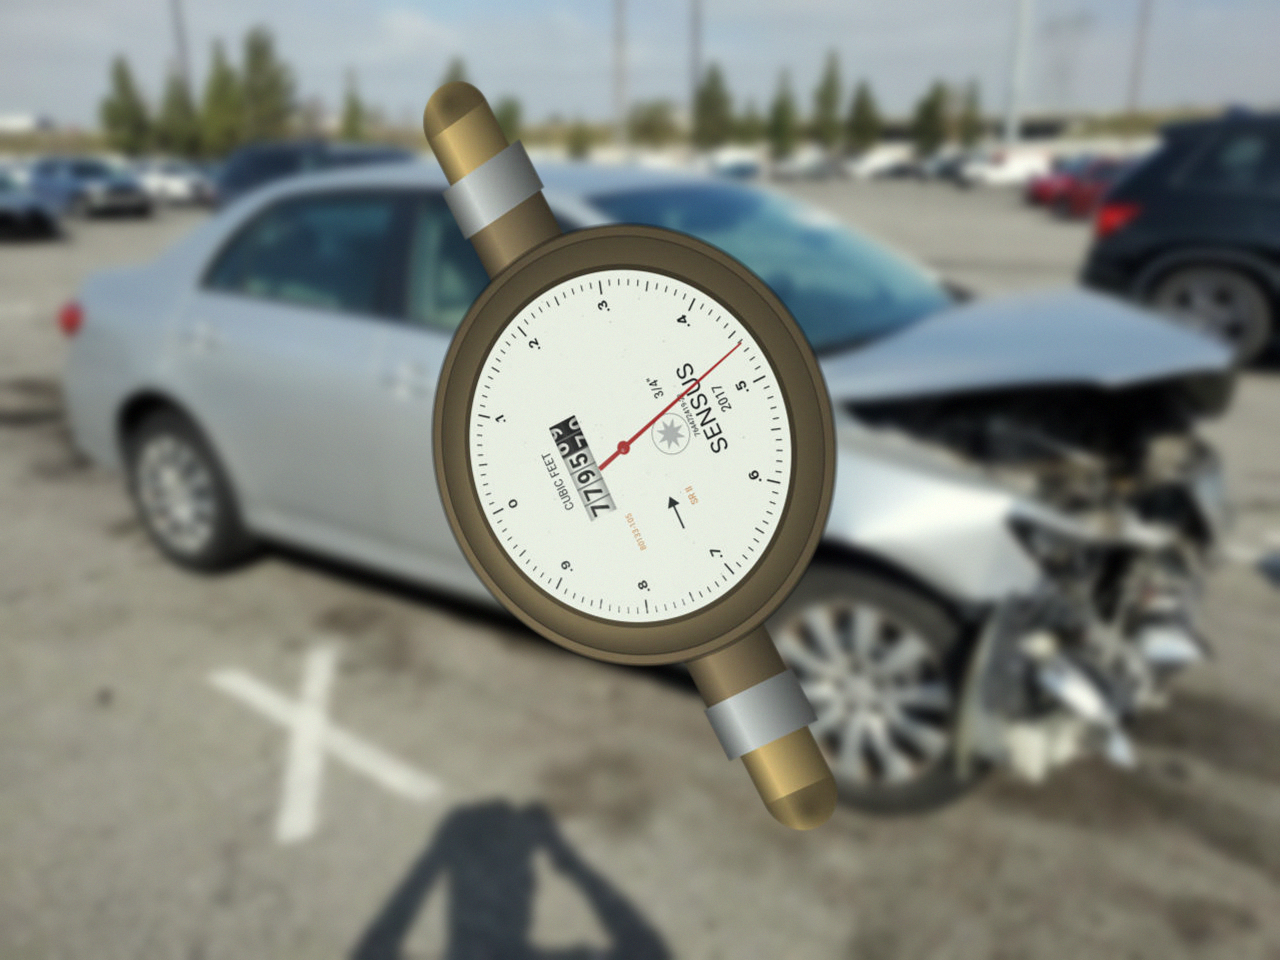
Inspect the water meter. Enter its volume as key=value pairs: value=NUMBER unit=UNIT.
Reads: value=779569.46 unit=ft³
